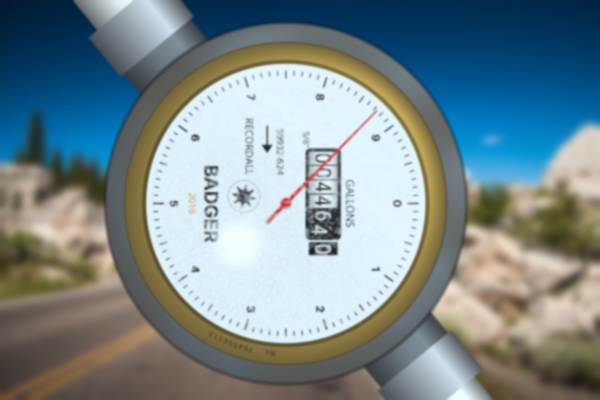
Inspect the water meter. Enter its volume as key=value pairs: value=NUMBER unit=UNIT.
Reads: value=44638.7 unit=gal
